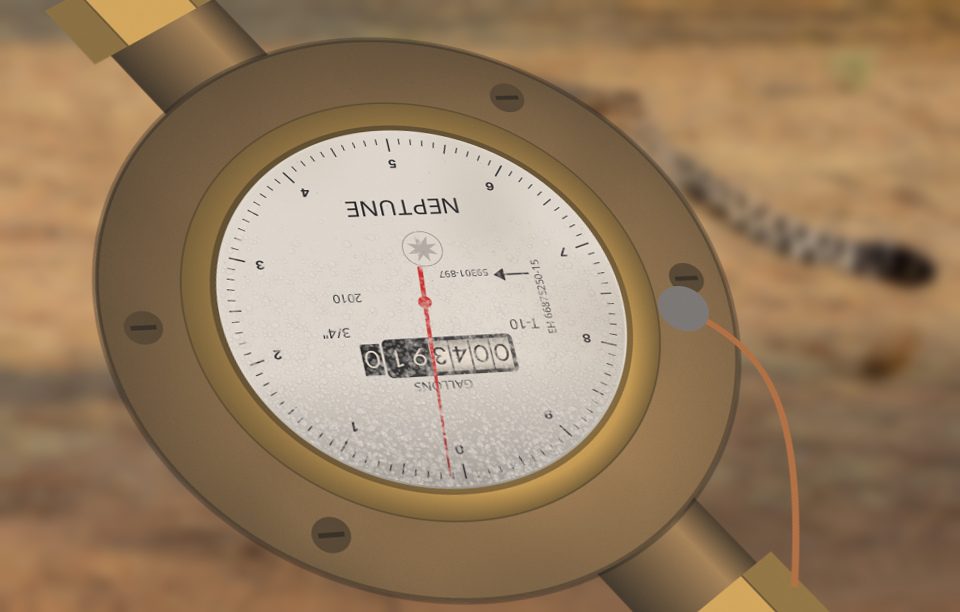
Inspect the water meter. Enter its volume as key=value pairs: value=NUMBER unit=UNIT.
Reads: value=43910.1 unit=gal
